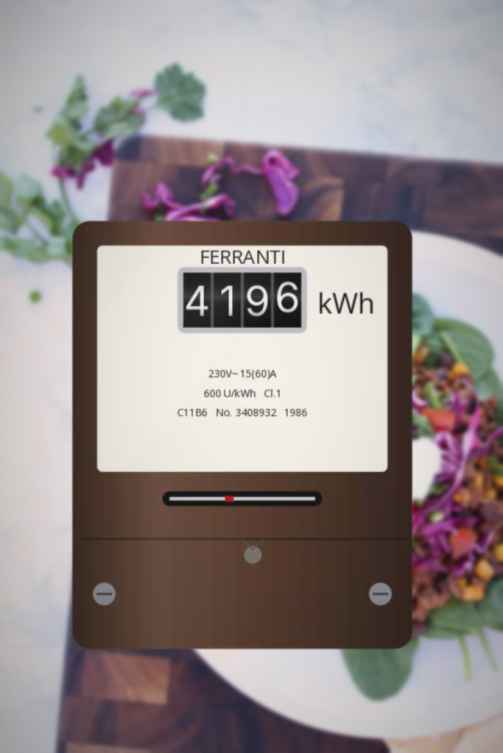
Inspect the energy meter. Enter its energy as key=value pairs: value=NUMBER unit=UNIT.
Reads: value=4196 unit=kWh
